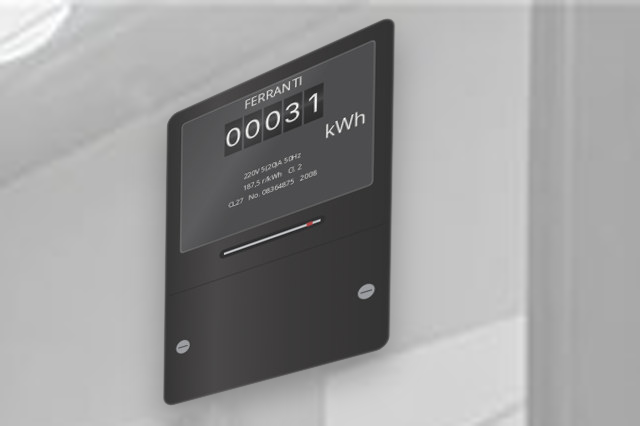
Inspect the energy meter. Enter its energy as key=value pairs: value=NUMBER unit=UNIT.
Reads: value=31 unit=kWh
